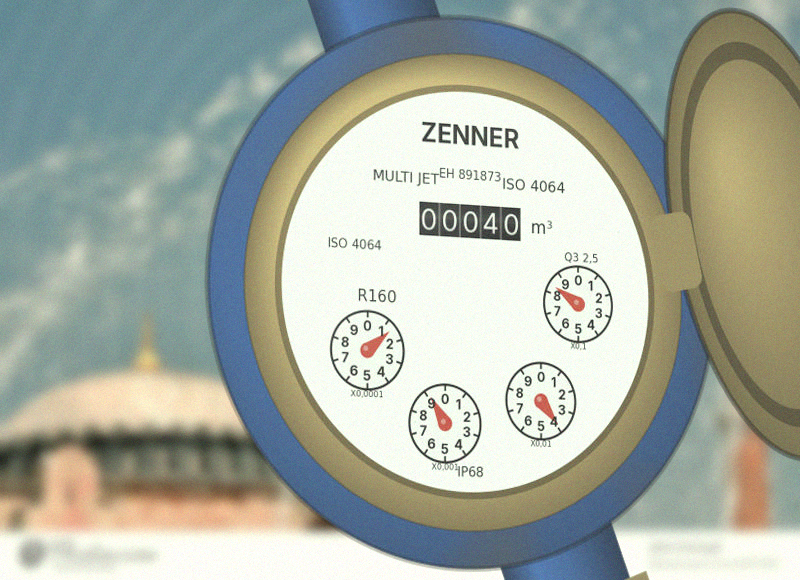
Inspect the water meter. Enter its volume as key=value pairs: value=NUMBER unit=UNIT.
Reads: value=40.8391 unit=m³
